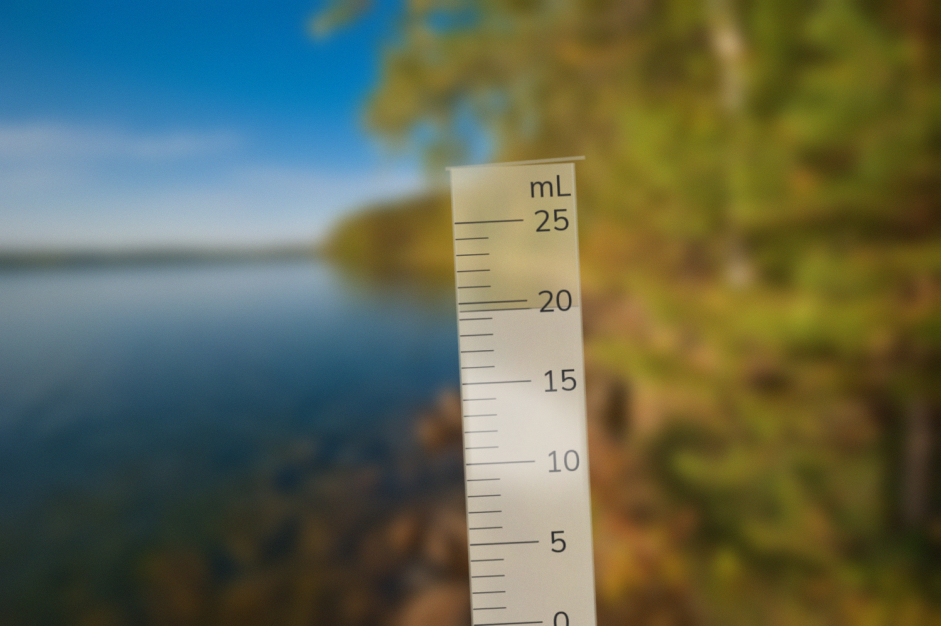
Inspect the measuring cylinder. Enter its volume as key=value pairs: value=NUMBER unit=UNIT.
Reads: value=19.5 unit=mL
